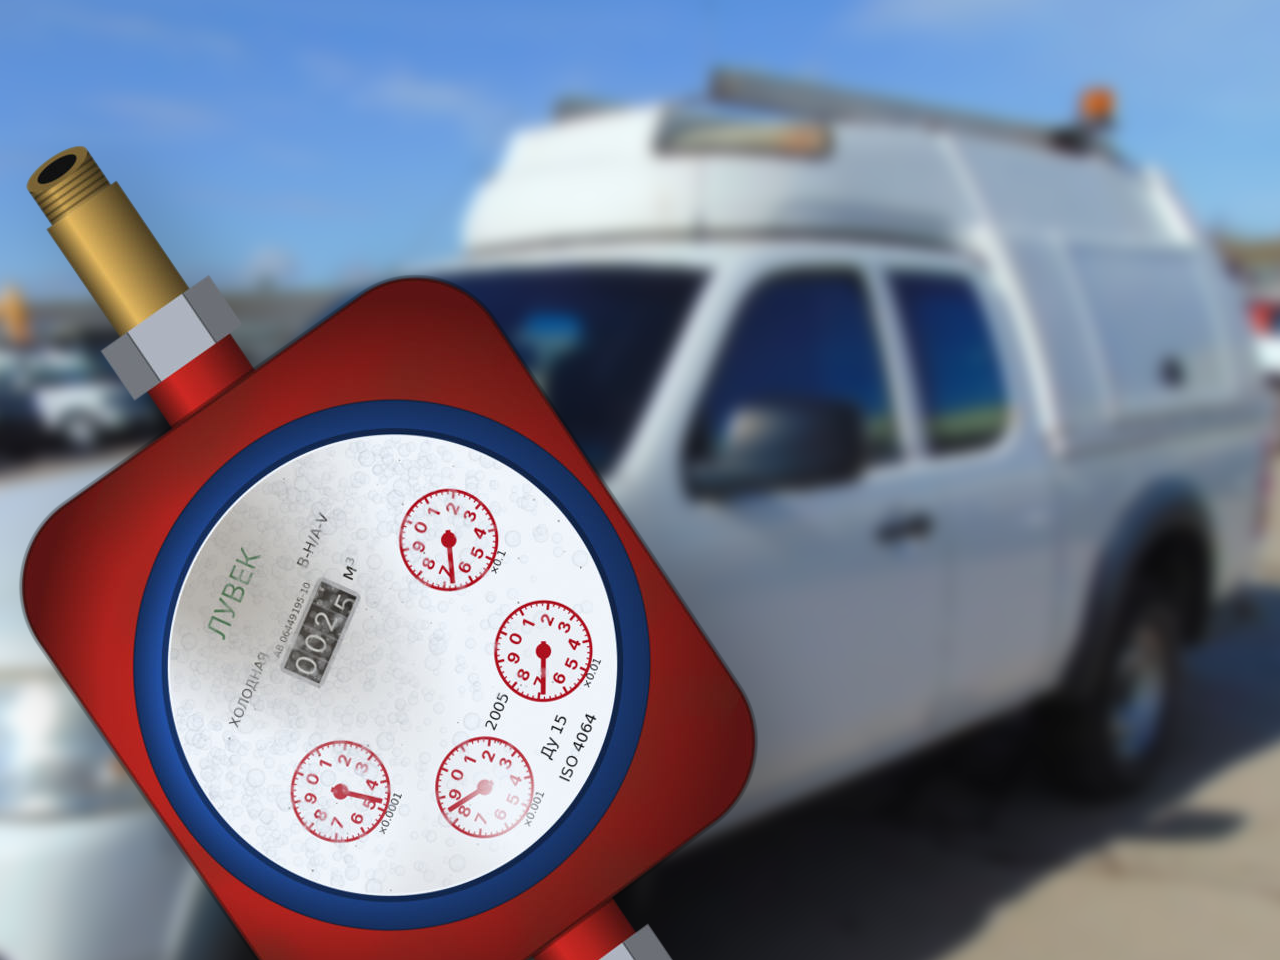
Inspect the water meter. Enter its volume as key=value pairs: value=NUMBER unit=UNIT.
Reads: value=24.6684 unit=m³
